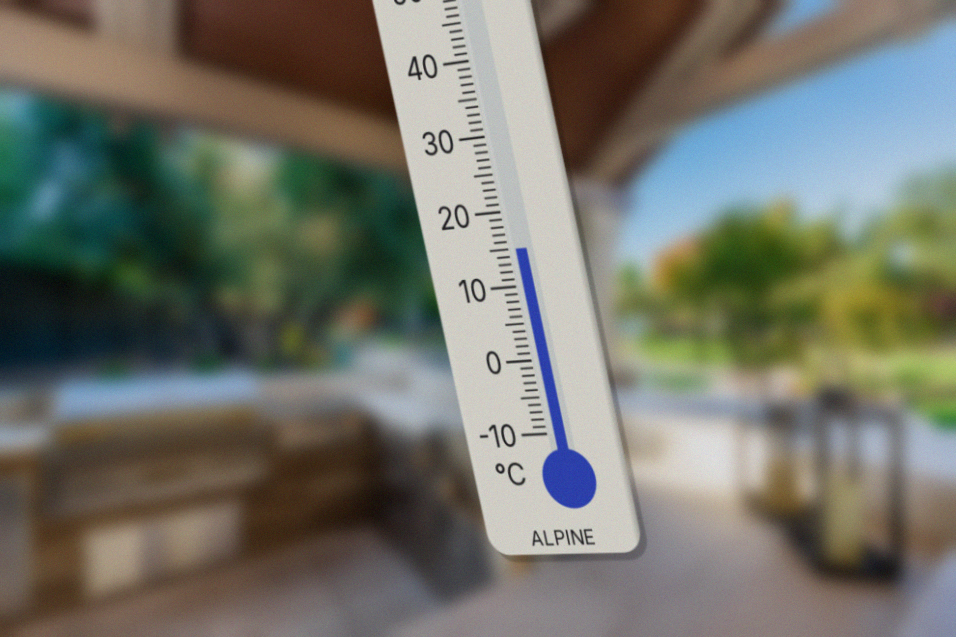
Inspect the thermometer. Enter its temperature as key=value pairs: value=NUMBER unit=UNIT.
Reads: value=15 unit=°C
